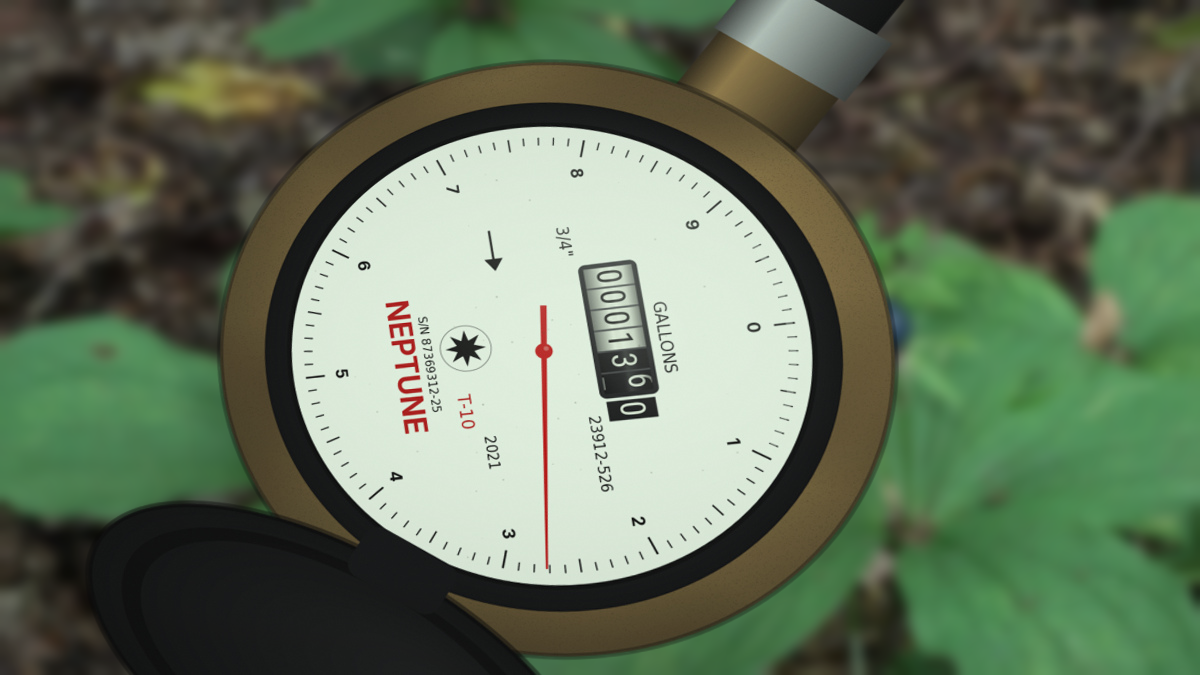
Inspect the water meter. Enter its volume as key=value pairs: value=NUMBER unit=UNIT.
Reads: value=1362.7 unit=gal
